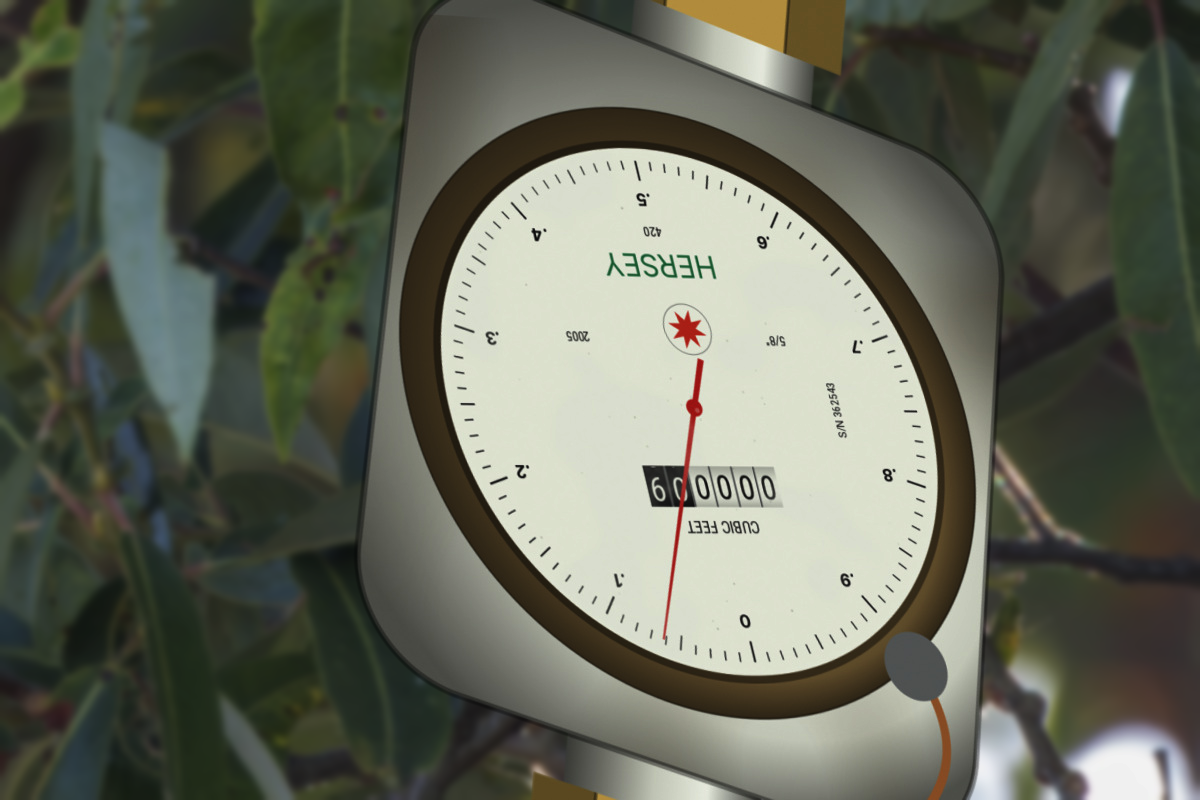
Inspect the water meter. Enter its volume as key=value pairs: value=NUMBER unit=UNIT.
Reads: value=9.06 unit=ft³
